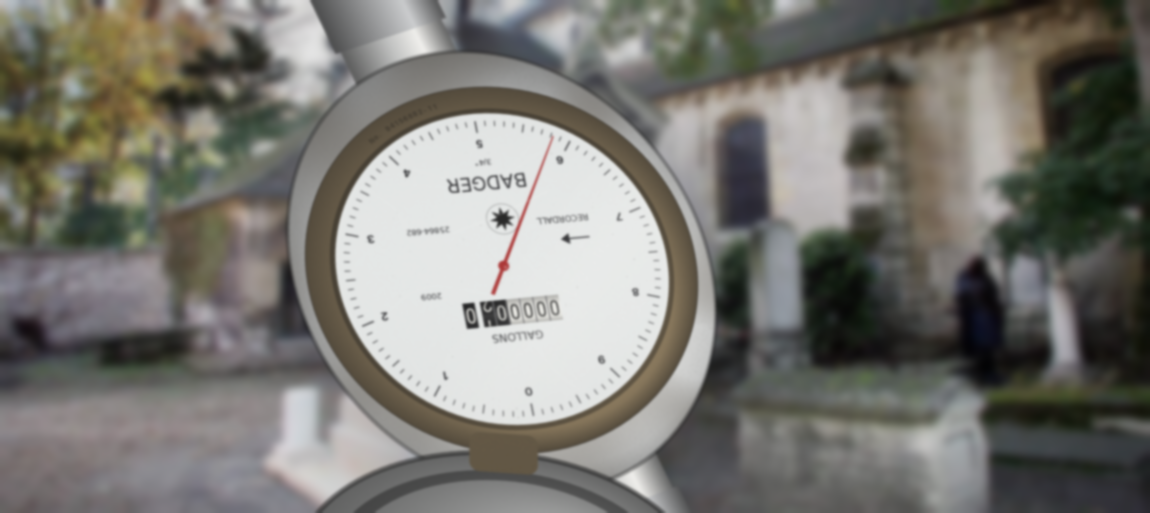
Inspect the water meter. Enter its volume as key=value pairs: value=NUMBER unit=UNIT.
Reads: value=15.8 unit=gal
